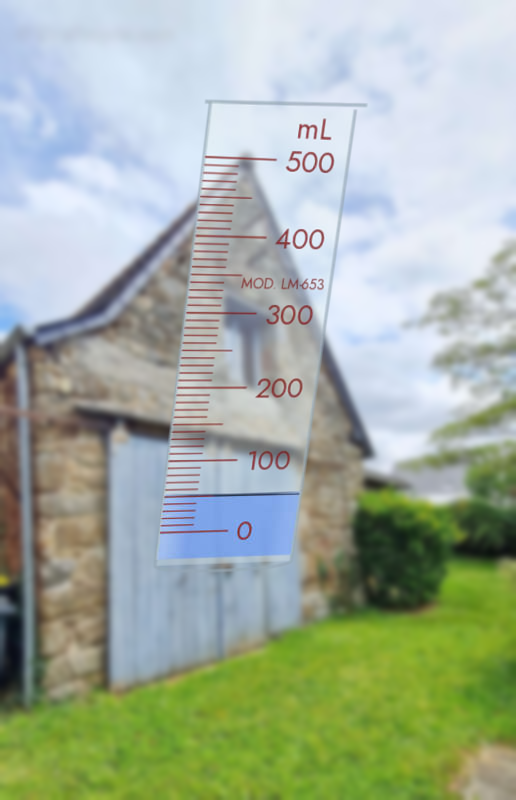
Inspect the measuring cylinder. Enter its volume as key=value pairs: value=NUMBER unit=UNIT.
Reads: value=50 unit=mL
